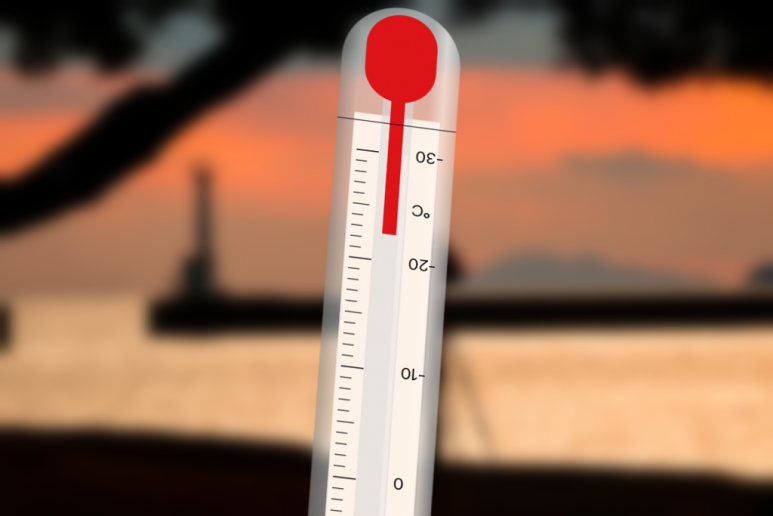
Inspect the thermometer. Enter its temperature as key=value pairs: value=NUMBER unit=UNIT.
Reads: value=-22.5 unit=°C
